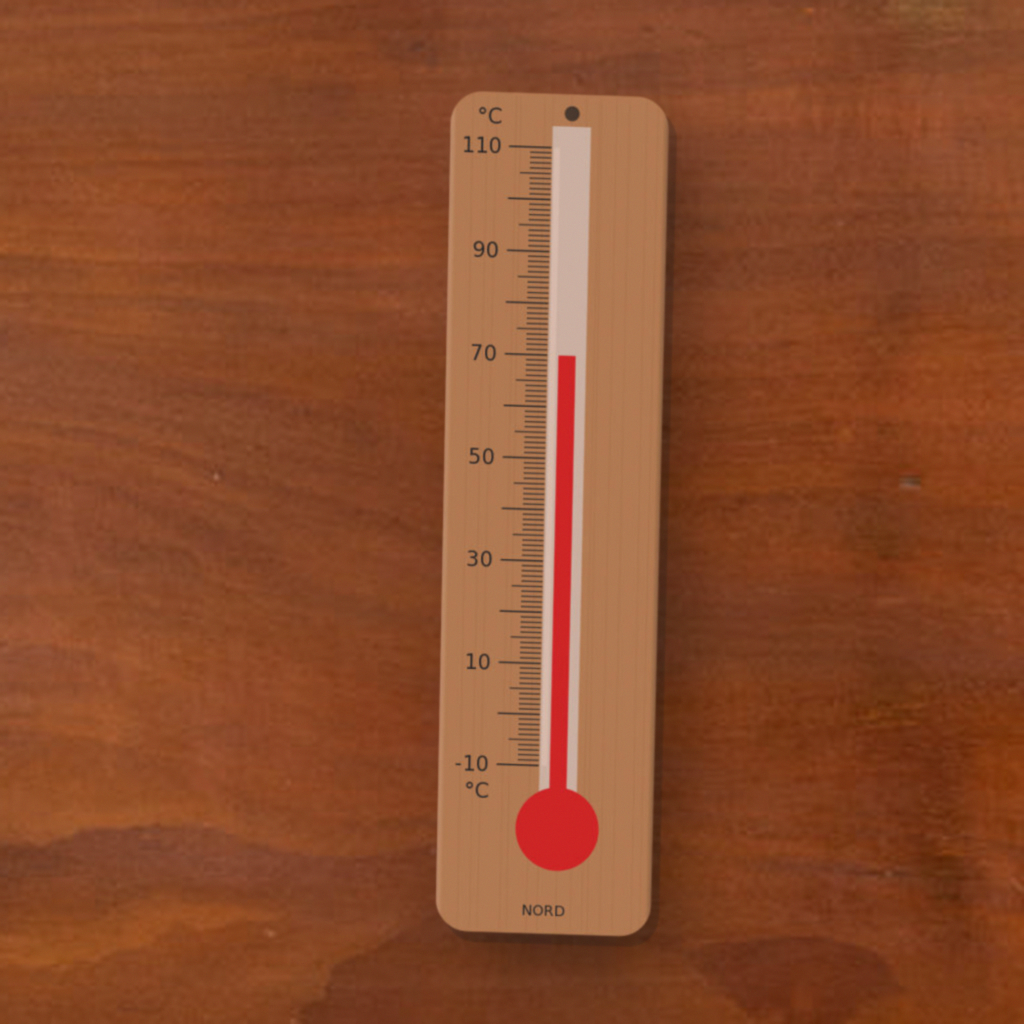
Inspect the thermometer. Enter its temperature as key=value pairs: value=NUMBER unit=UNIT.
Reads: value=70 unit=°C
